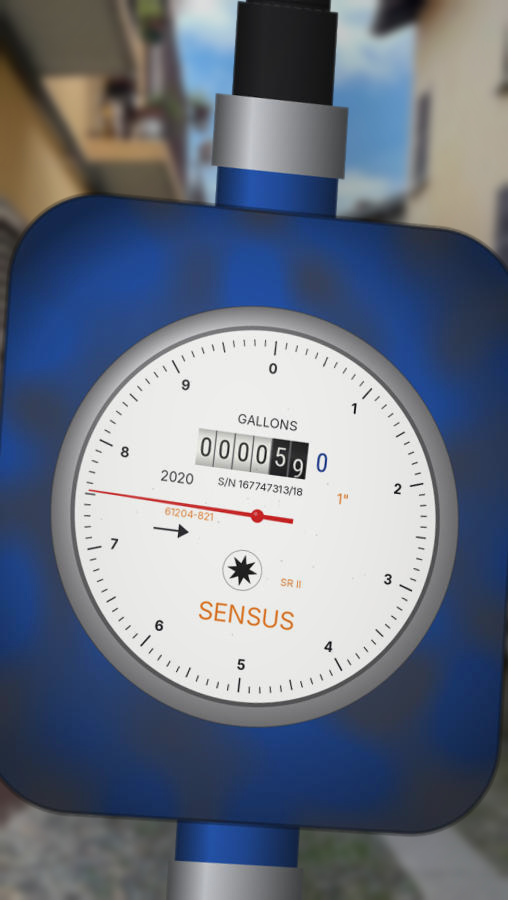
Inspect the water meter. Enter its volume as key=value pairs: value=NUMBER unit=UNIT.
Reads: value=587.5 unit=gal
